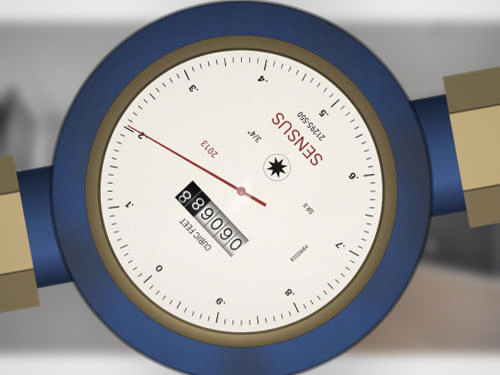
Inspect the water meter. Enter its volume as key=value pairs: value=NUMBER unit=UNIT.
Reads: value=60688.20 unit=ft³
